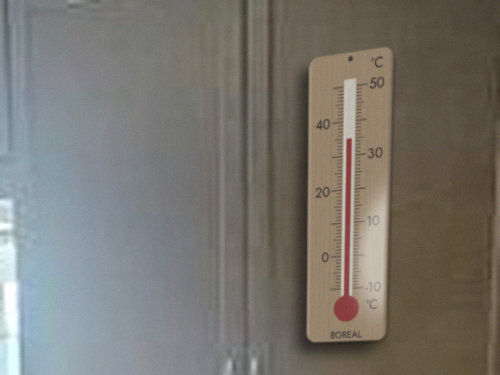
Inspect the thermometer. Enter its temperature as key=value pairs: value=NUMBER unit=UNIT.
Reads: value=35 unit=°C
